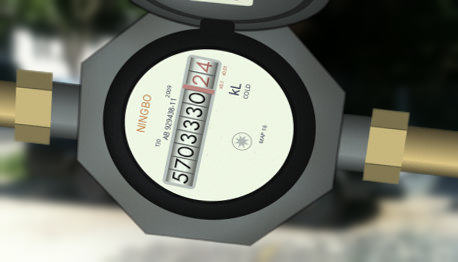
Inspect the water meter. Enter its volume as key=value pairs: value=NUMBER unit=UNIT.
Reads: value=5703330.24 unit=kL
